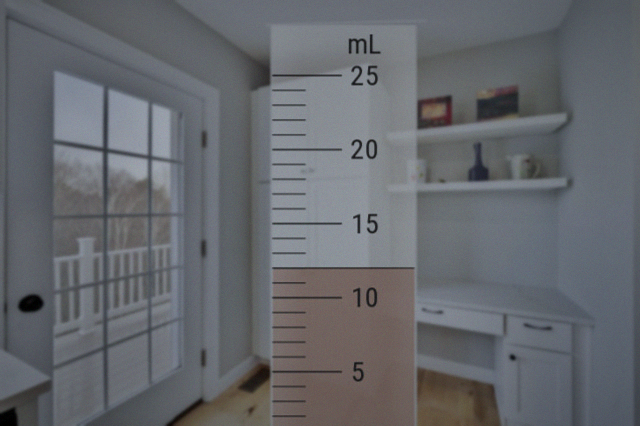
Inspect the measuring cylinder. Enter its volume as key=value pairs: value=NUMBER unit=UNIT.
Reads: value=12 unit=mL
